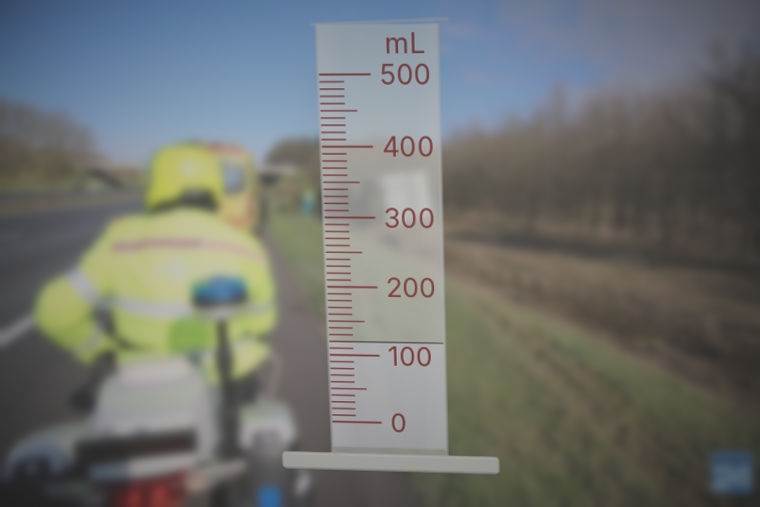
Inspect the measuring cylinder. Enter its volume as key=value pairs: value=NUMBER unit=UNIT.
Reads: value=120 unit=mL
